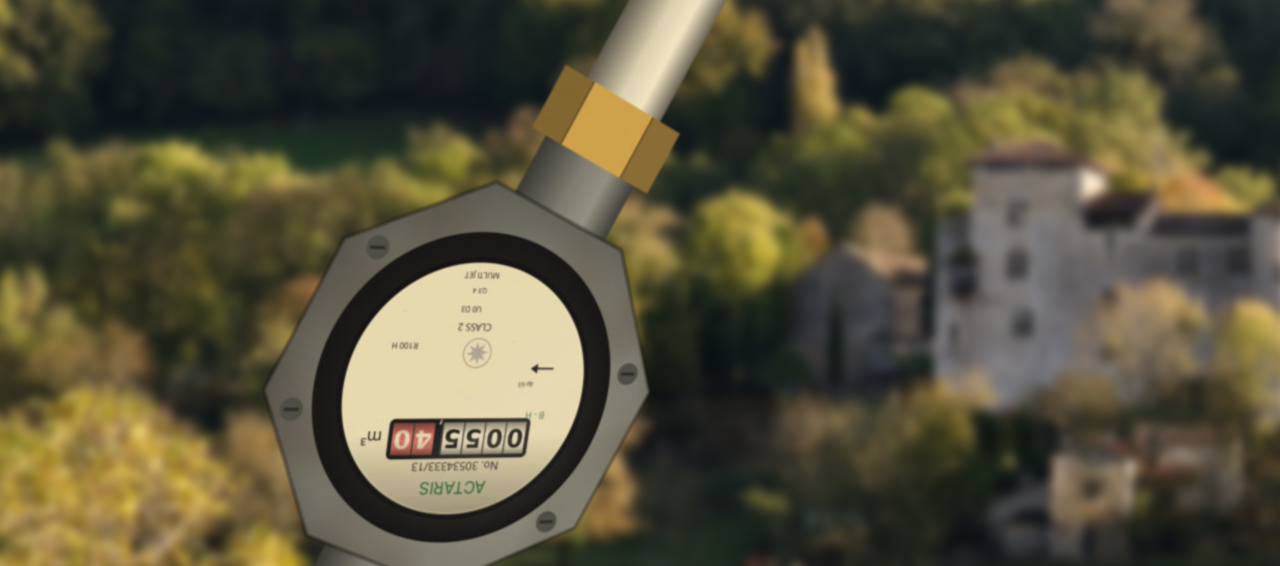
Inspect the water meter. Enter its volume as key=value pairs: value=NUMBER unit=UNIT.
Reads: value=55.40 unit=m³
